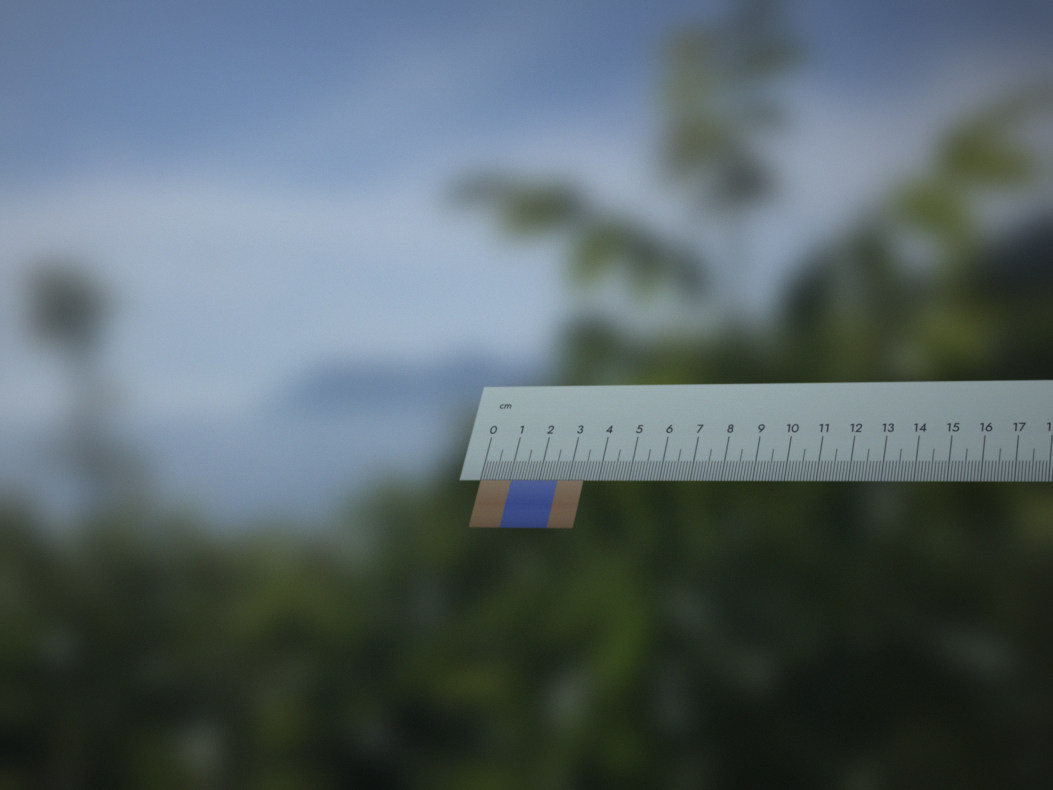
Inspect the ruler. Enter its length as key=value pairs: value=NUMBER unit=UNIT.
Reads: value=3.5 unit=cm
